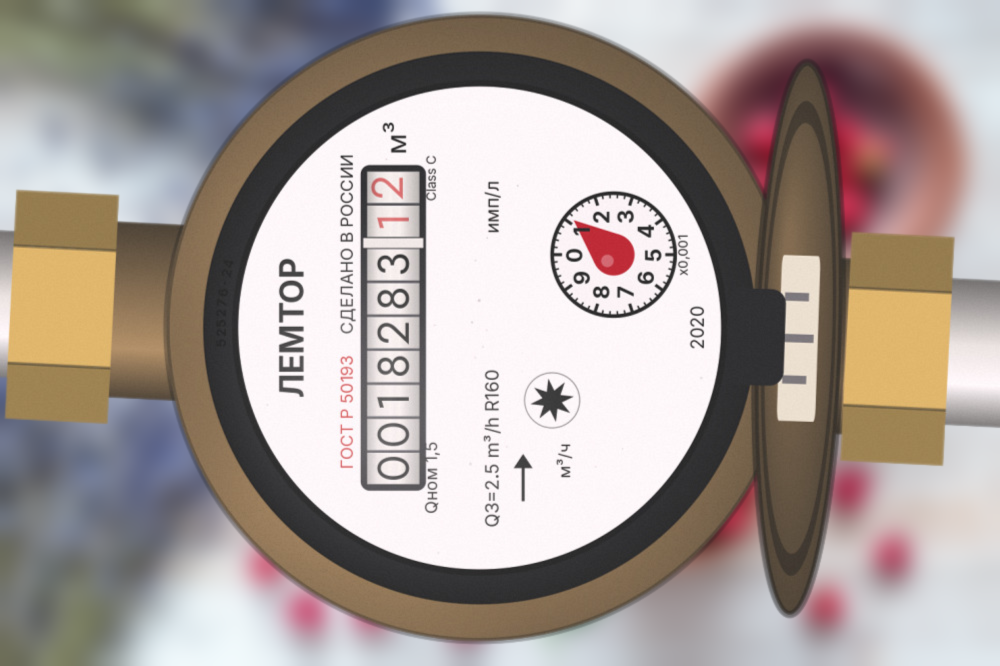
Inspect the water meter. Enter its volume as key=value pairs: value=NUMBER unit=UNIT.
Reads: value=18283.121 unit=m³
